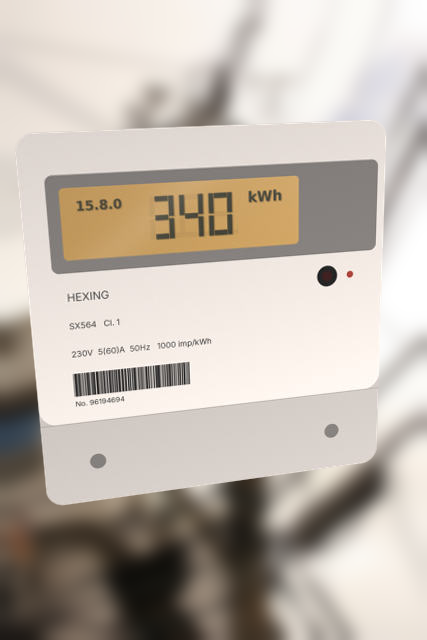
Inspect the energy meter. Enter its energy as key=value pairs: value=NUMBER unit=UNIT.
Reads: value=340 unit=kWh
